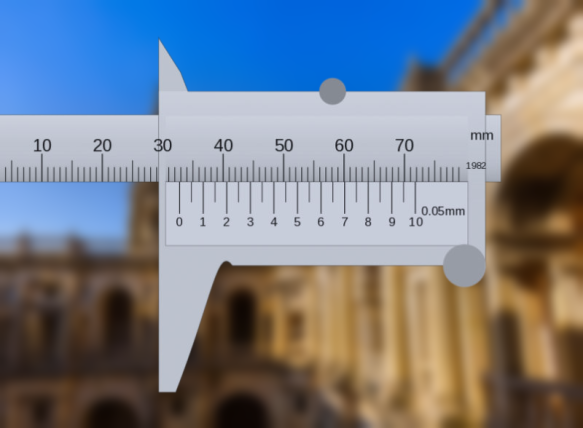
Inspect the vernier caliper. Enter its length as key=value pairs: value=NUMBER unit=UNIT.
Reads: value=32.8 unit=mm
